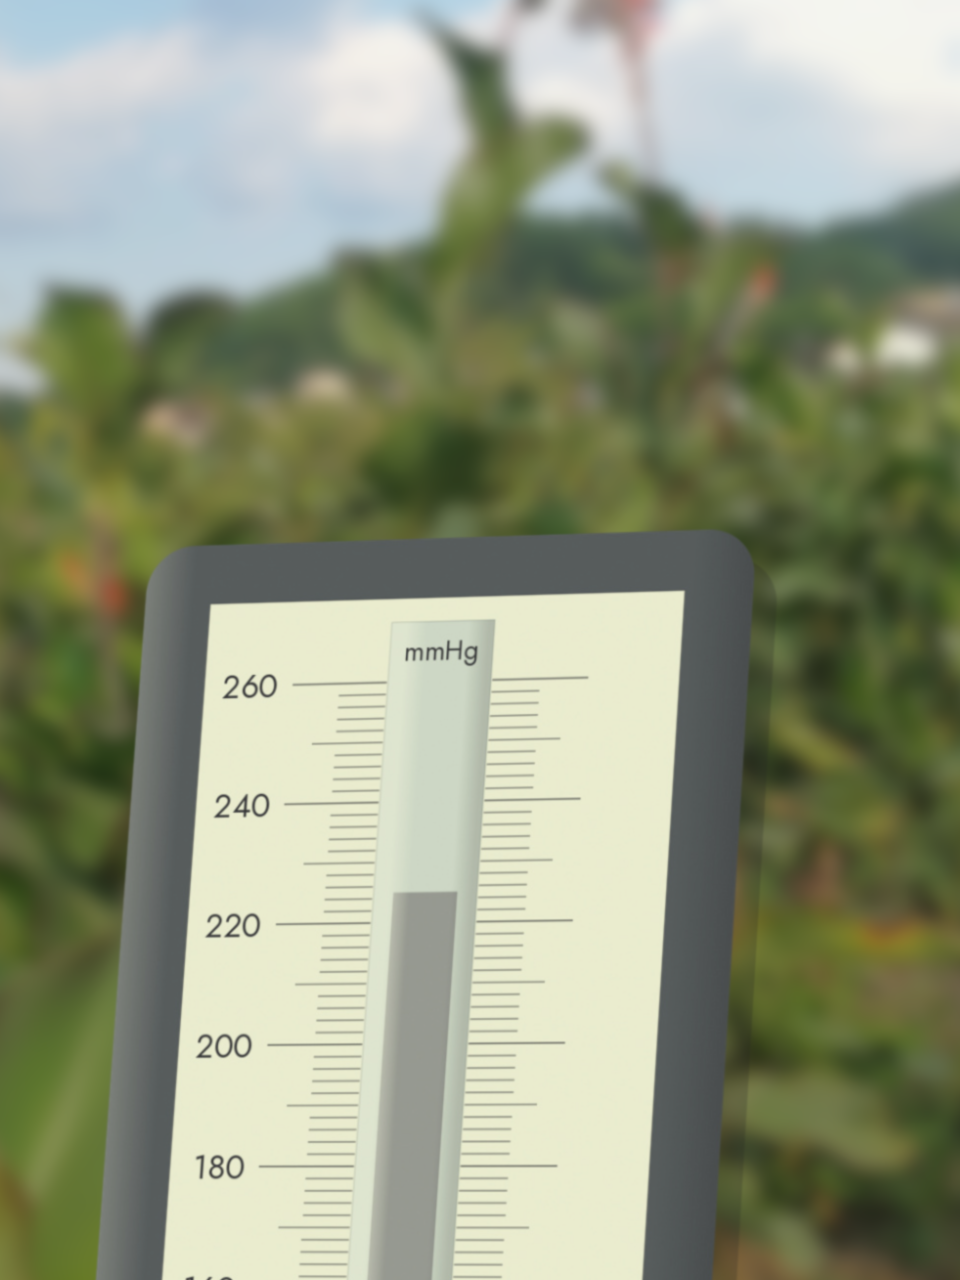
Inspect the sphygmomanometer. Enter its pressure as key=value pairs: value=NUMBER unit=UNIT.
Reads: value=225 unit=mmHg
